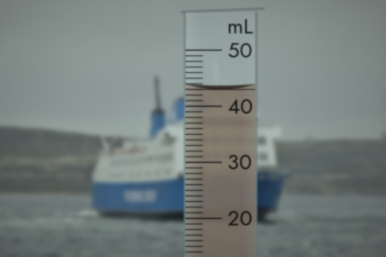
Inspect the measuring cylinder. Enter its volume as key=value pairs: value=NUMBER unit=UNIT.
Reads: value=43 unit=mL
